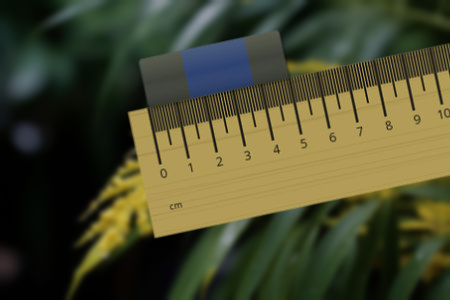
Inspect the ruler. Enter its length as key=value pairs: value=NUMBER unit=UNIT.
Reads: value=5 unit=cm
